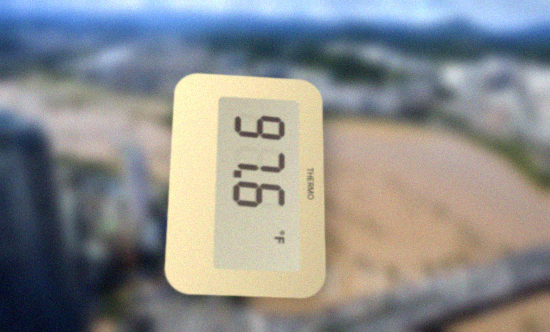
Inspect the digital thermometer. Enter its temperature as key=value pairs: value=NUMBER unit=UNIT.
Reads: value=97.6 unit=°F
